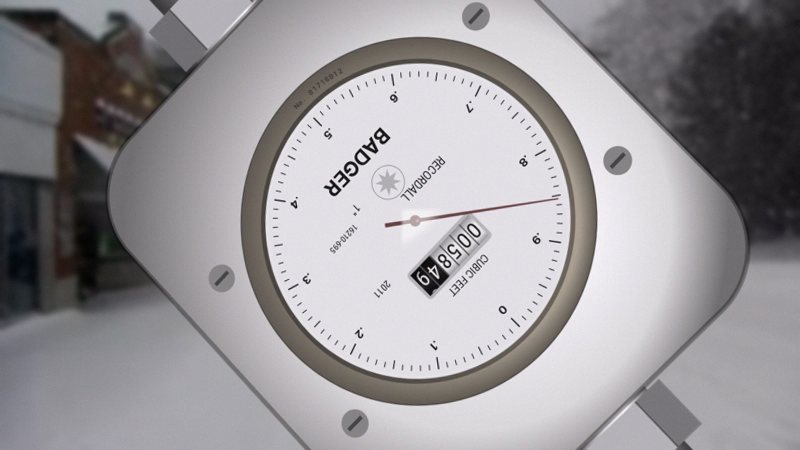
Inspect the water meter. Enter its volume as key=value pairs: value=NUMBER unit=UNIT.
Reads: value=5848.85 unit=ft³
